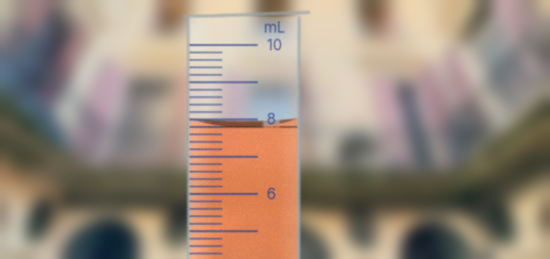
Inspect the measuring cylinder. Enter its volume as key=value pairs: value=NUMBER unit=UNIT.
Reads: value=7.8 unit=mL
